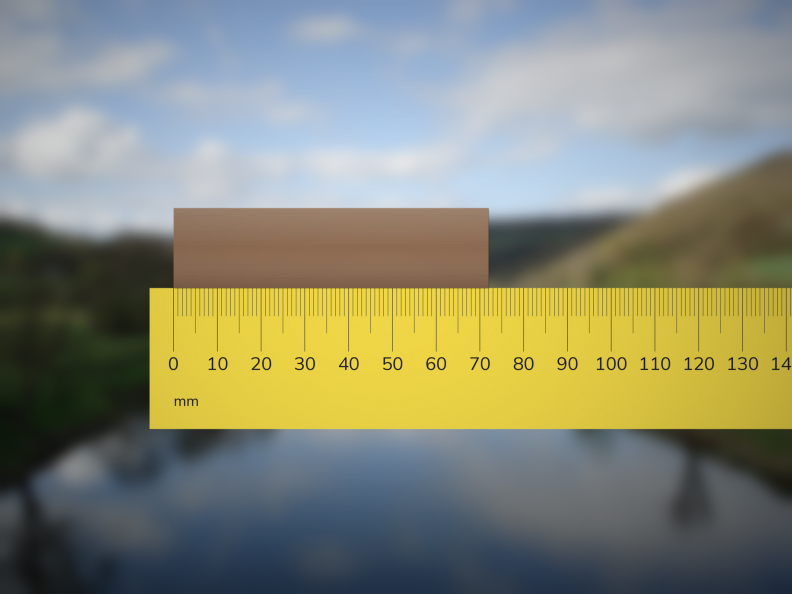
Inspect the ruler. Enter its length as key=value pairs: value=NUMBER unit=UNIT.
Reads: value=72 unit=mm
